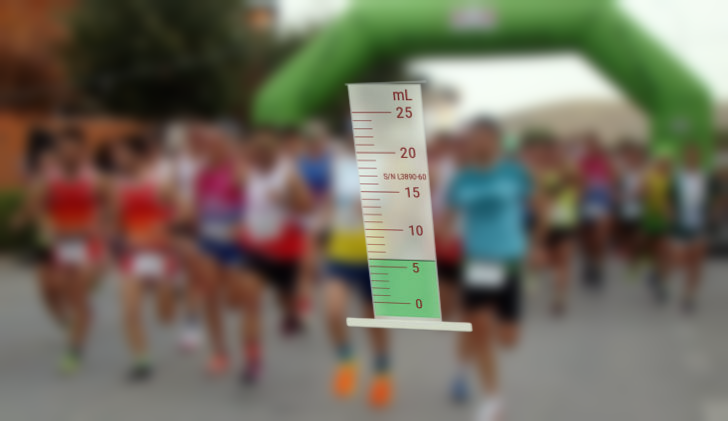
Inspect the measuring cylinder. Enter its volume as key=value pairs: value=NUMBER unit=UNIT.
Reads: value=6 unit=mL
